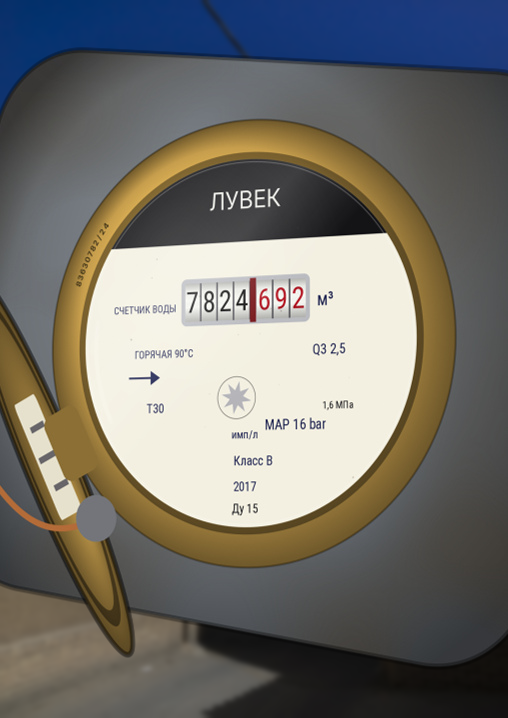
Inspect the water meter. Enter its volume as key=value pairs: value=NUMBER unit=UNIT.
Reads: value=7824.692 unit=m³
